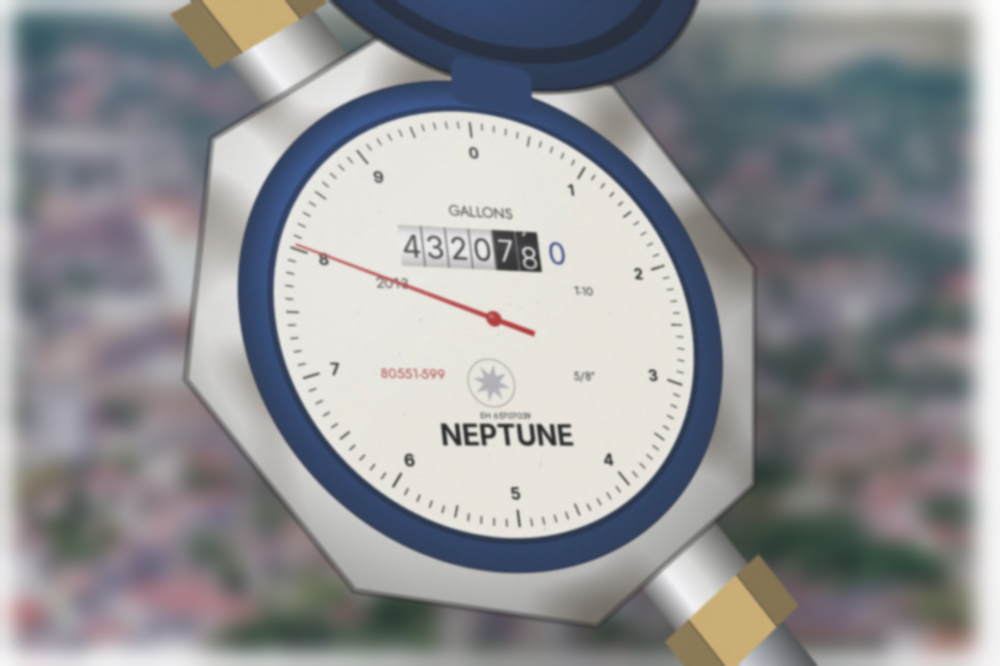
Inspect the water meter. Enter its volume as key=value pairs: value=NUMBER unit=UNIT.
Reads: value=4320778.0 unit=gal
